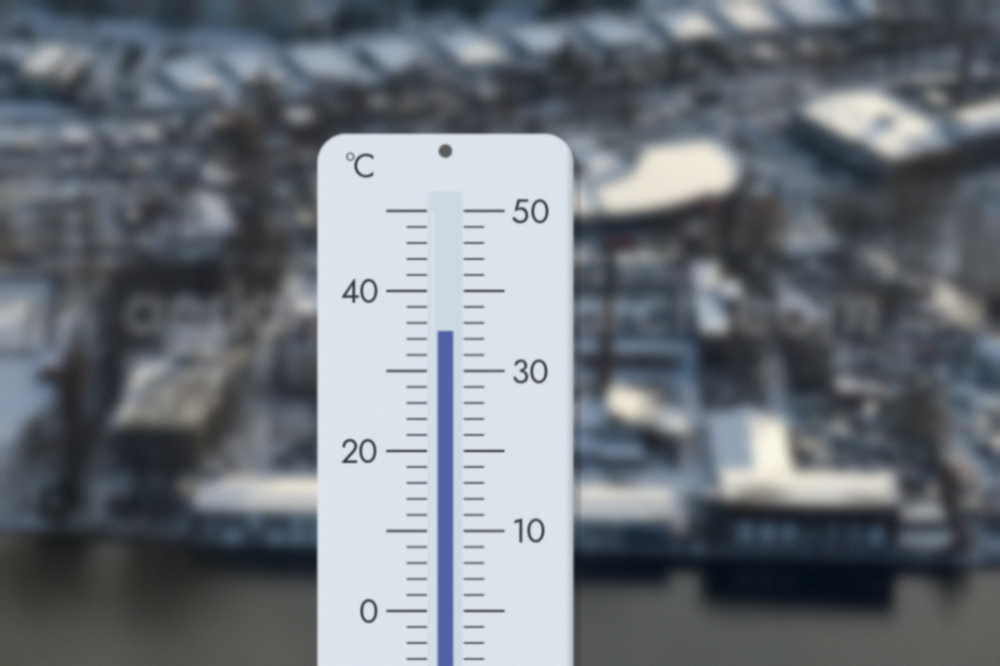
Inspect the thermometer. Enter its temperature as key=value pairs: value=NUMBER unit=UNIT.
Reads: value=35 unit=°C
